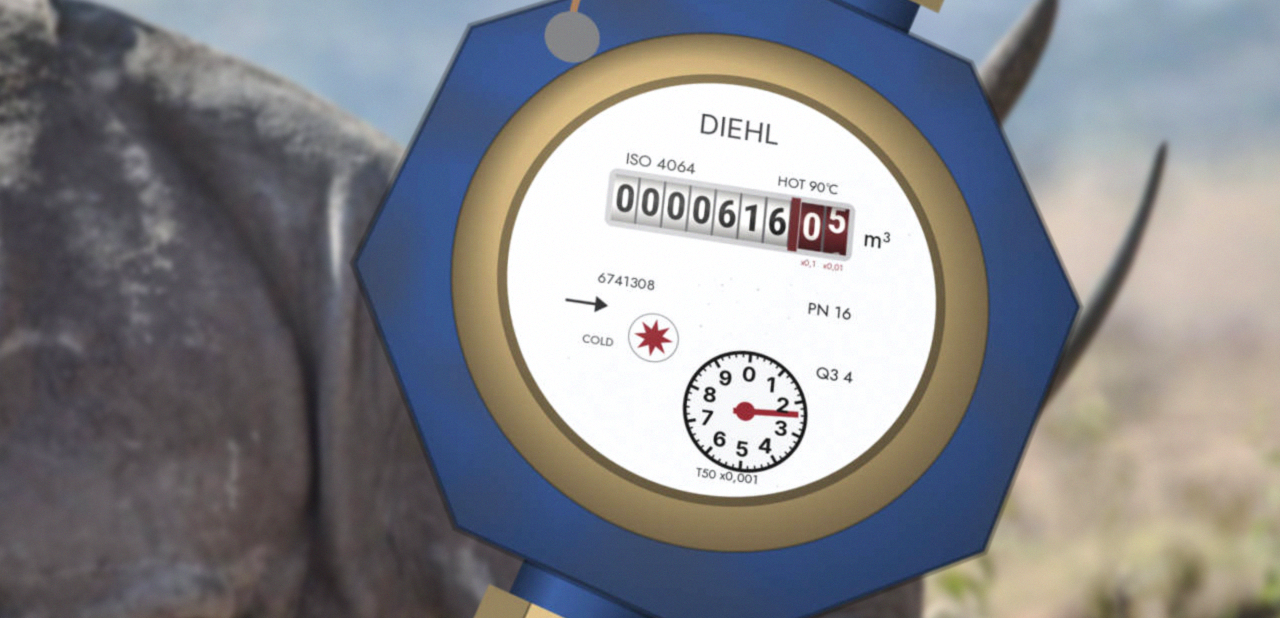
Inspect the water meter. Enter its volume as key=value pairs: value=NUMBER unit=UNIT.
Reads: value=616.052 unit=m³
